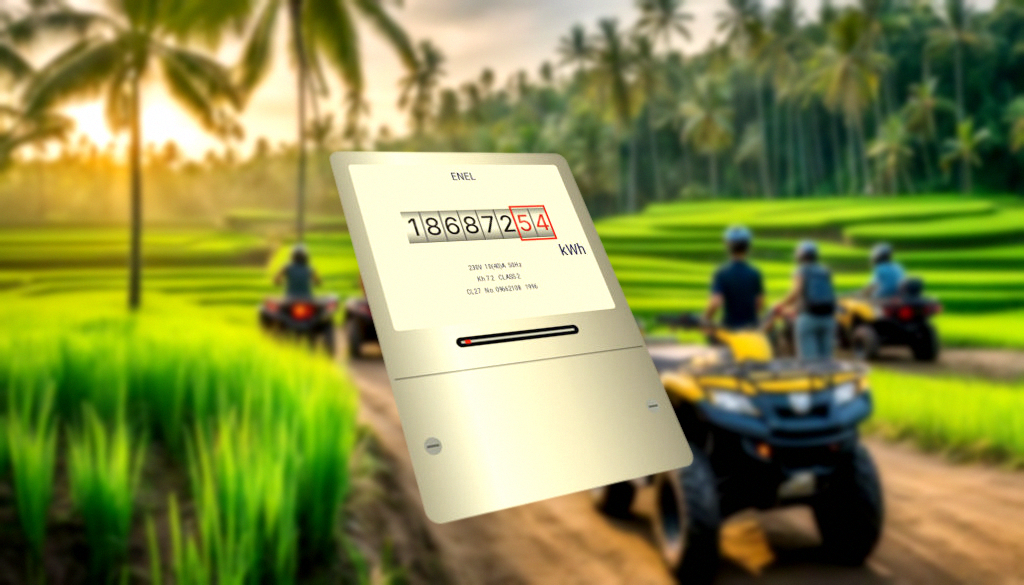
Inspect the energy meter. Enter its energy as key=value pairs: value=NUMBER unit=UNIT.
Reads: value=186872.54 unit=kWh
